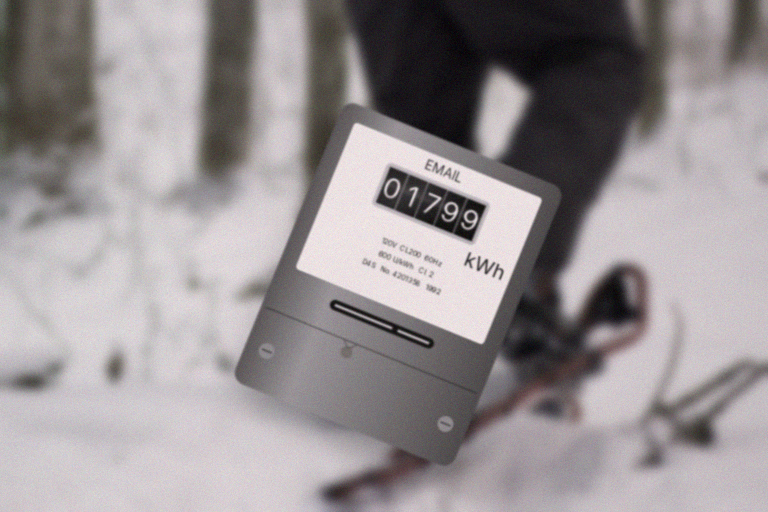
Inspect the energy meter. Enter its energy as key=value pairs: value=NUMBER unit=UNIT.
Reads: value=1799 unit=kWh
